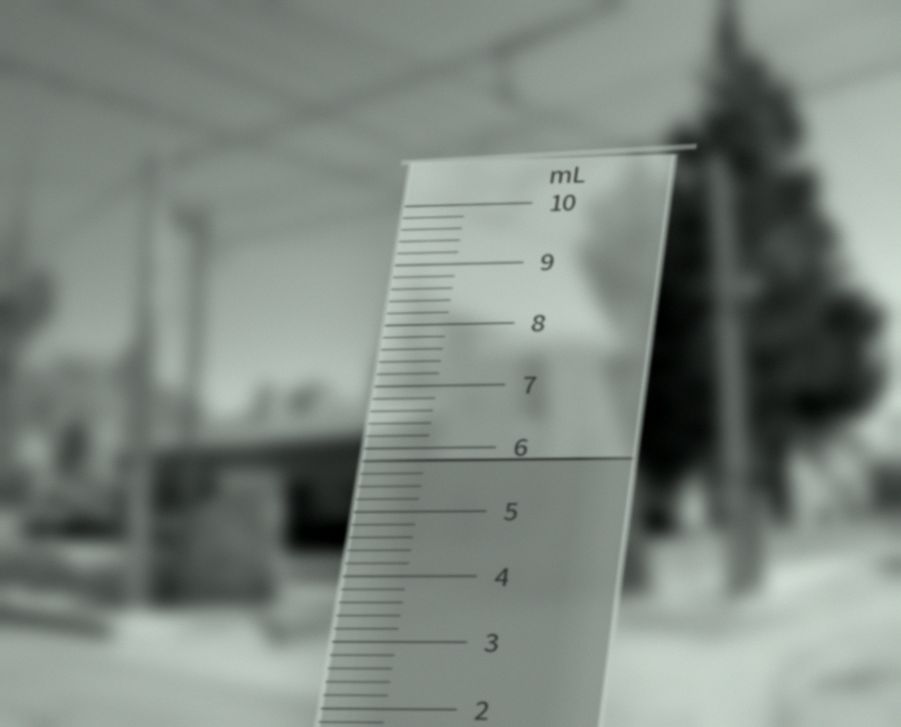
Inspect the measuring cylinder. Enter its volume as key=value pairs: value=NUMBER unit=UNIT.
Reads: value=5.8 unit=mL
